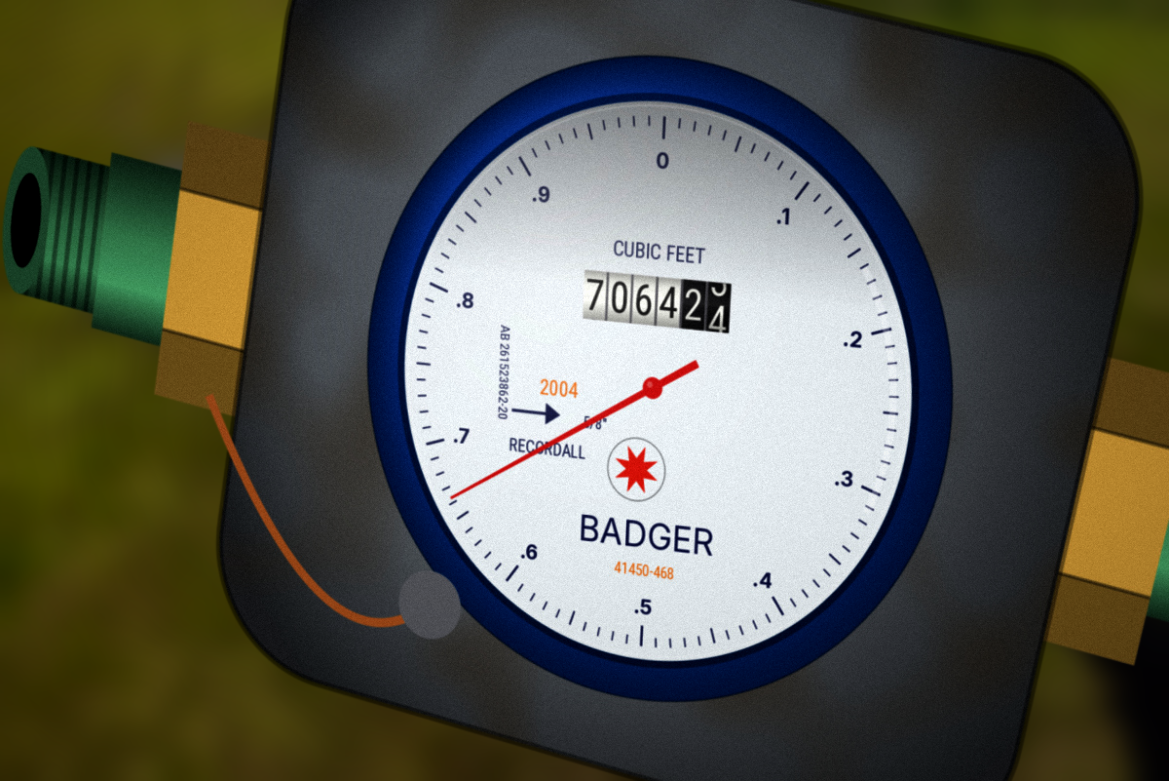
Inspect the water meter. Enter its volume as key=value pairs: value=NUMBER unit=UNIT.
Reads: value=706423.66 unit=ft³
